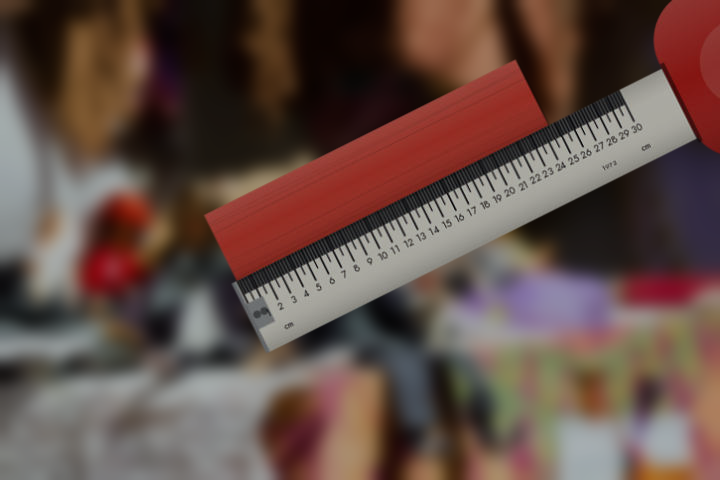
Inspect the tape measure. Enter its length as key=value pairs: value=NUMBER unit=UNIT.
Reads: value=24.5 unit=cm
